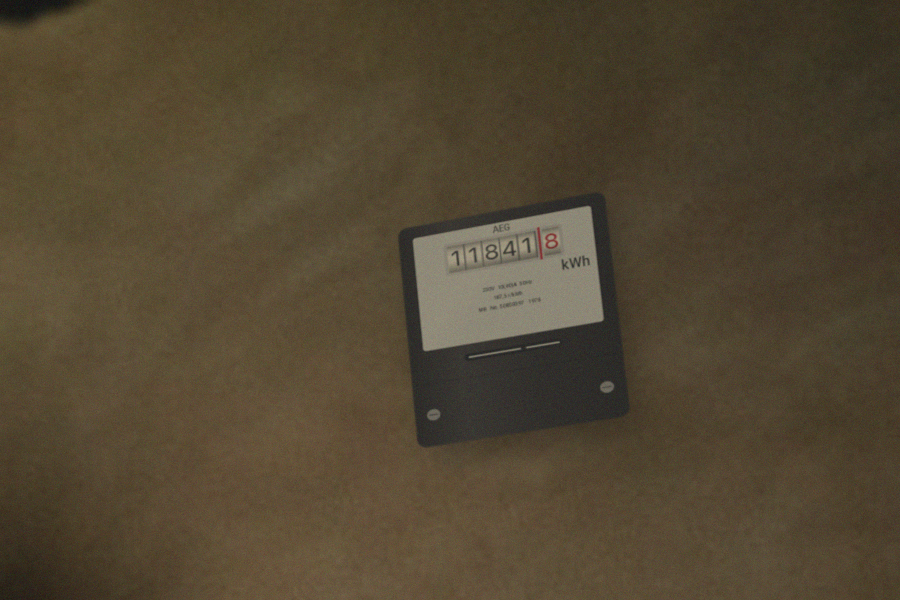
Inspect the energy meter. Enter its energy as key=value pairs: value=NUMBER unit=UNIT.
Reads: value=11841.8 unit=kWh
